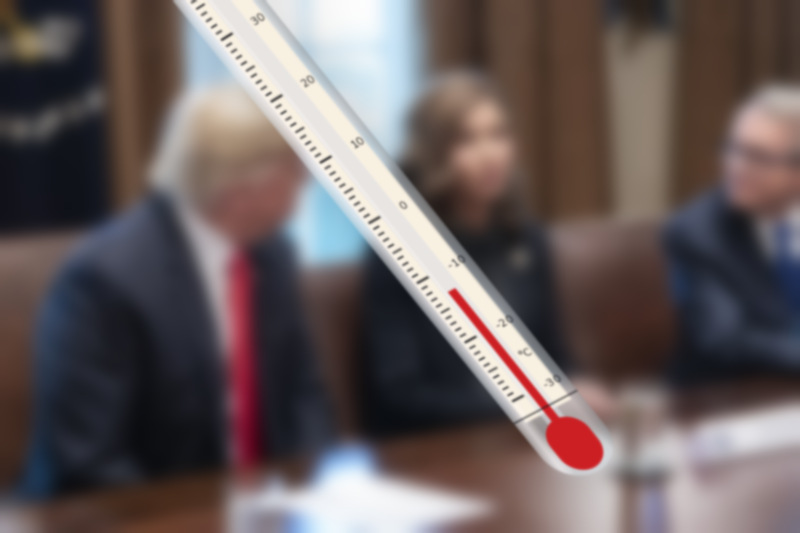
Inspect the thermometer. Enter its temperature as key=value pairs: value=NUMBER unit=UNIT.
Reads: value=-13 unit=°C
